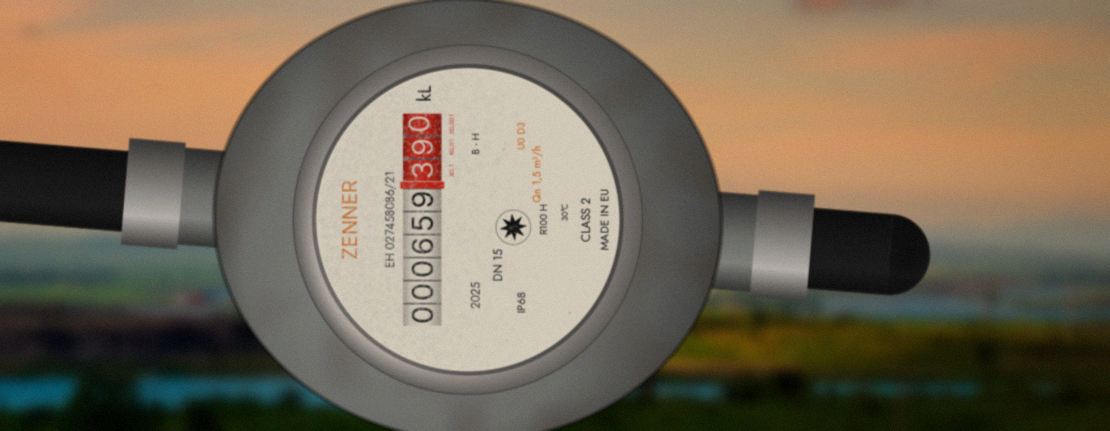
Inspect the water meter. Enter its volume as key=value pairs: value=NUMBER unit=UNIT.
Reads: value=659.390 unit=kL
